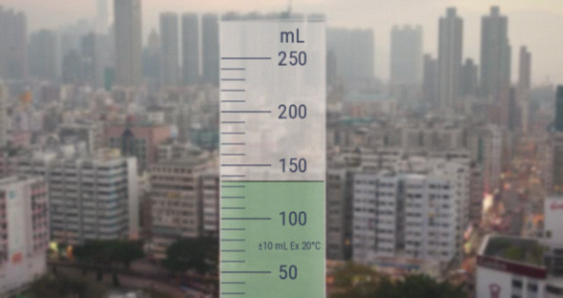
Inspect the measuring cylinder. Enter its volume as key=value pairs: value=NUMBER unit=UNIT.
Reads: value=135 unit=mL
